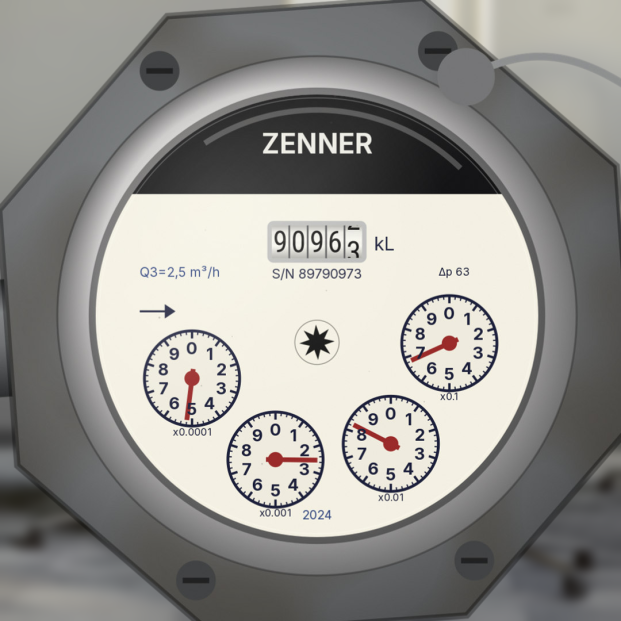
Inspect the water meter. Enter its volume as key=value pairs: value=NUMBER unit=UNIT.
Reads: value=90962.6825 unit=kL
